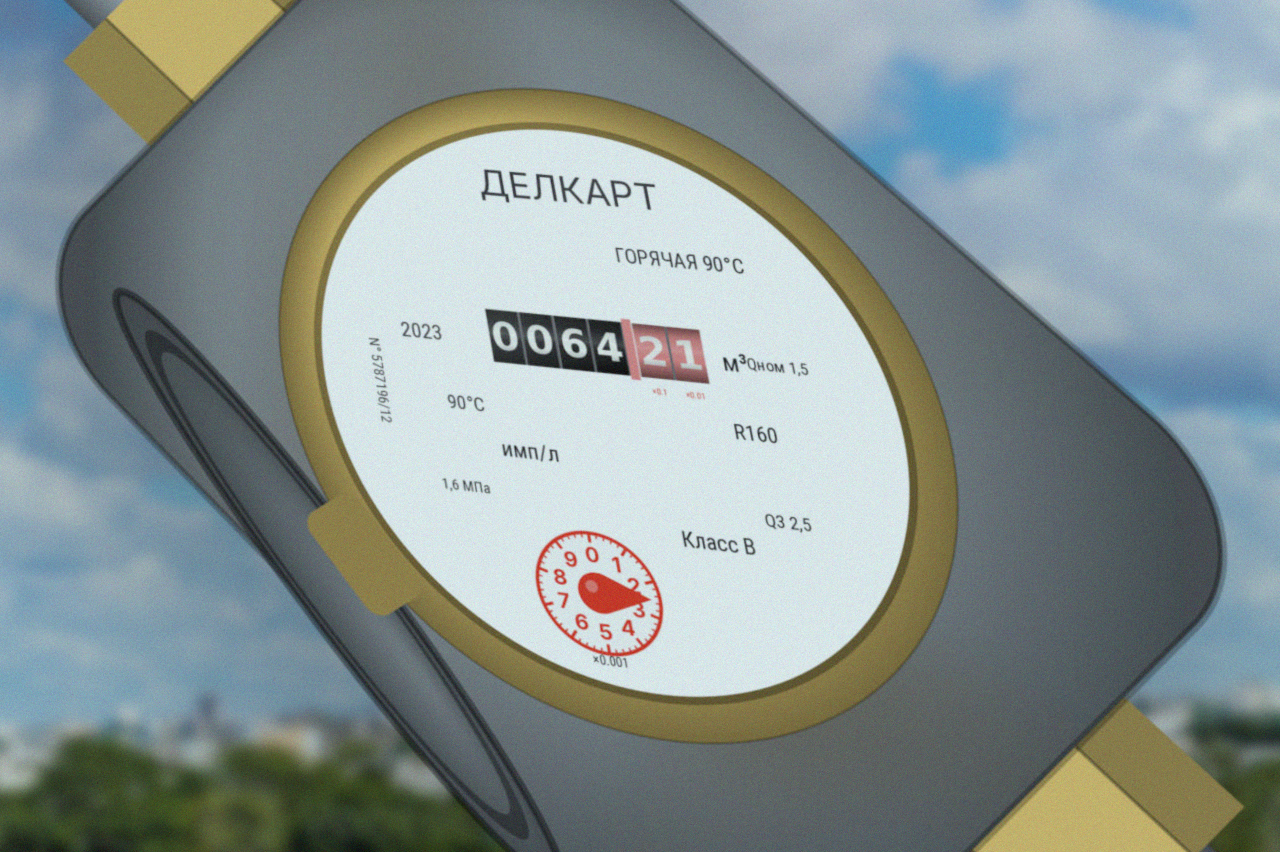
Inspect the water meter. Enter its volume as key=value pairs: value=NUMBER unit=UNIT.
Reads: value=64.212 unit=m³
